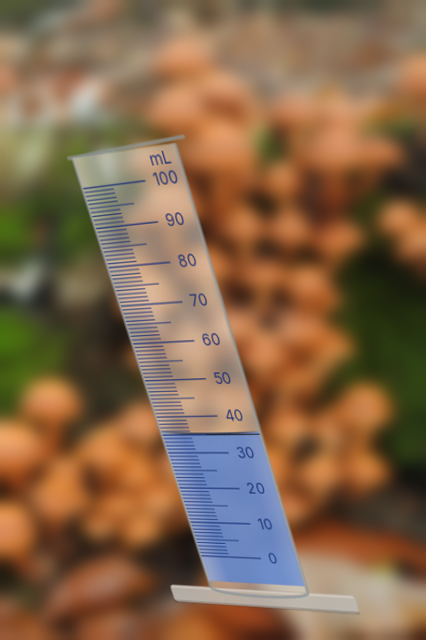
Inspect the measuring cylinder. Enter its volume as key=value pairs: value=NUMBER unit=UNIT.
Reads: value=35 unit=mL
